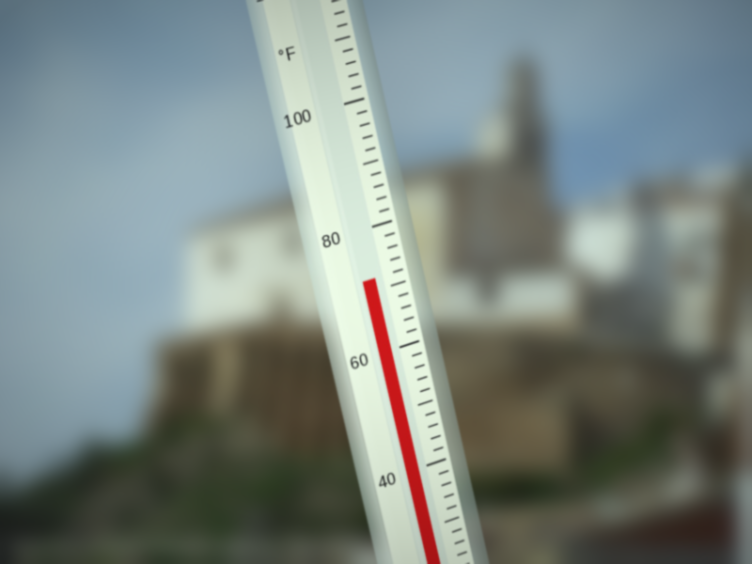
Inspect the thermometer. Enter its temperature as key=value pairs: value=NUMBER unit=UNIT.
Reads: value=72 unit=°F
